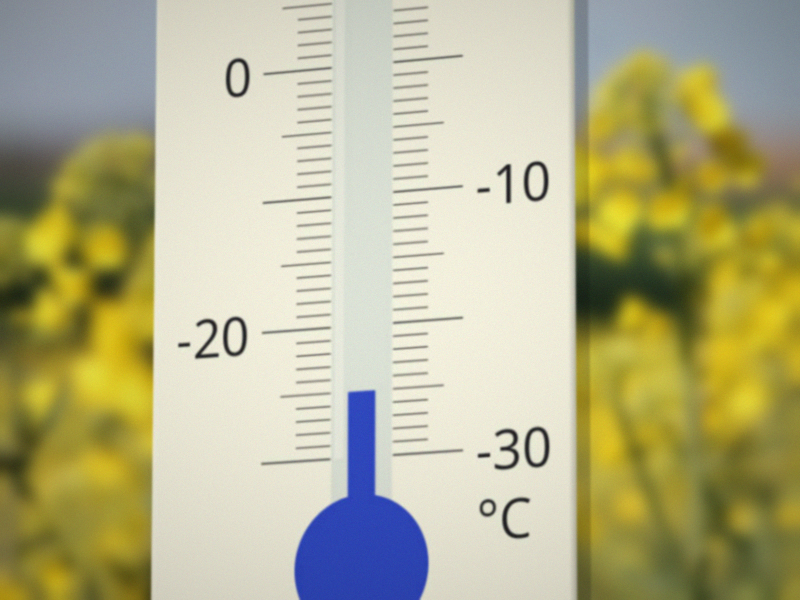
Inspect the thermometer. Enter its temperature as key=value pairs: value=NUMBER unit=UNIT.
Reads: value=-25 unit=°C
